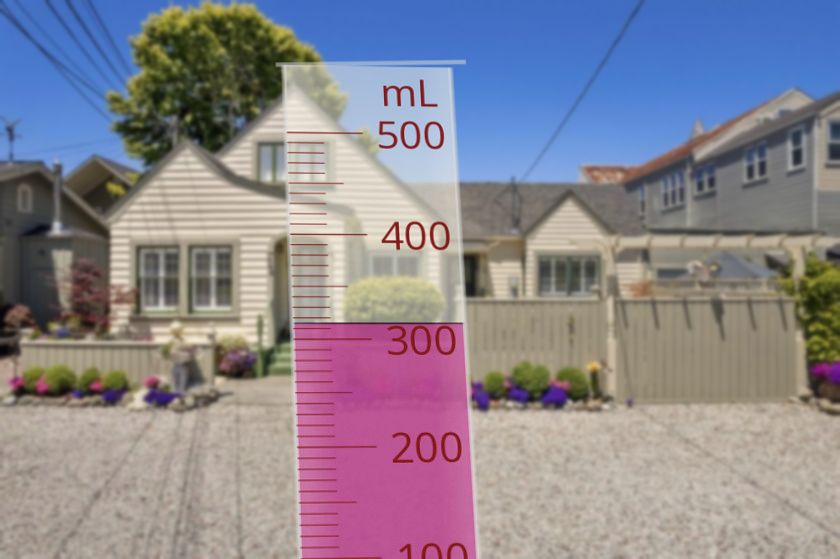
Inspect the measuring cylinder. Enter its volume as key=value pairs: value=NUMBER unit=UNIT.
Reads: value=315 unit=mL
